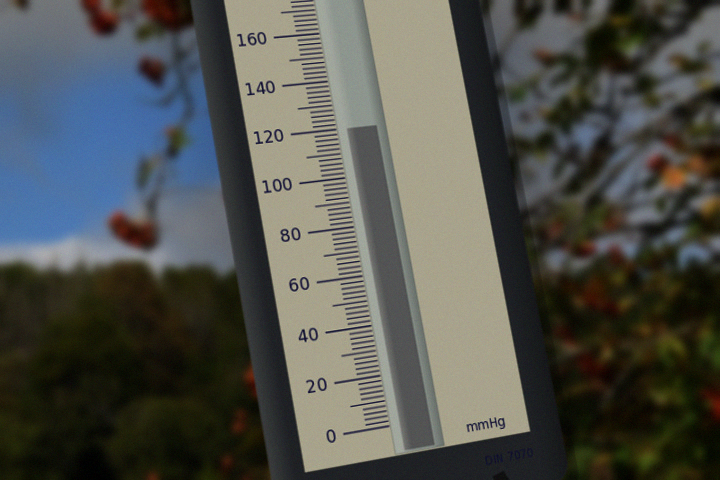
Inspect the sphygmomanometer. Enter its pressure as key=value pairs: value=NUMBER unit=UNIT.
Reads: value=120 unit=mmHg
